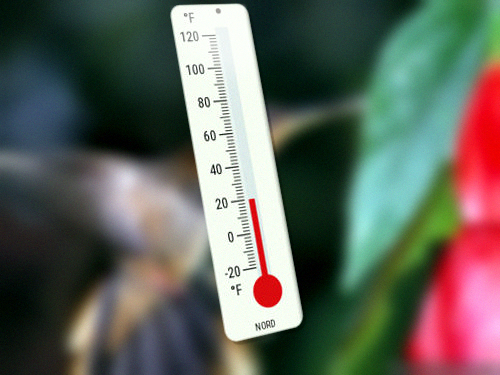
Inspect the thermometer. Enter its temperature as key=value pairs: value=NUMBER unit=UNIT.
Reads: value=20 unit=°F
